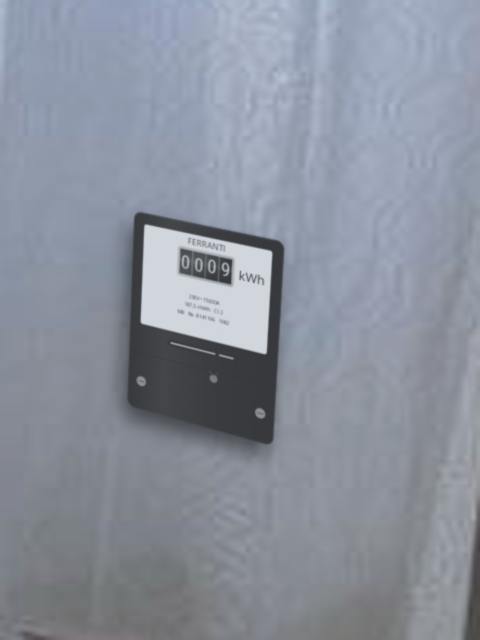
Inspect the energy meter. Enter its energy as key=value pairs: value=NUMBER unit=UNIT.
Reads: value=9 unit=kWh
